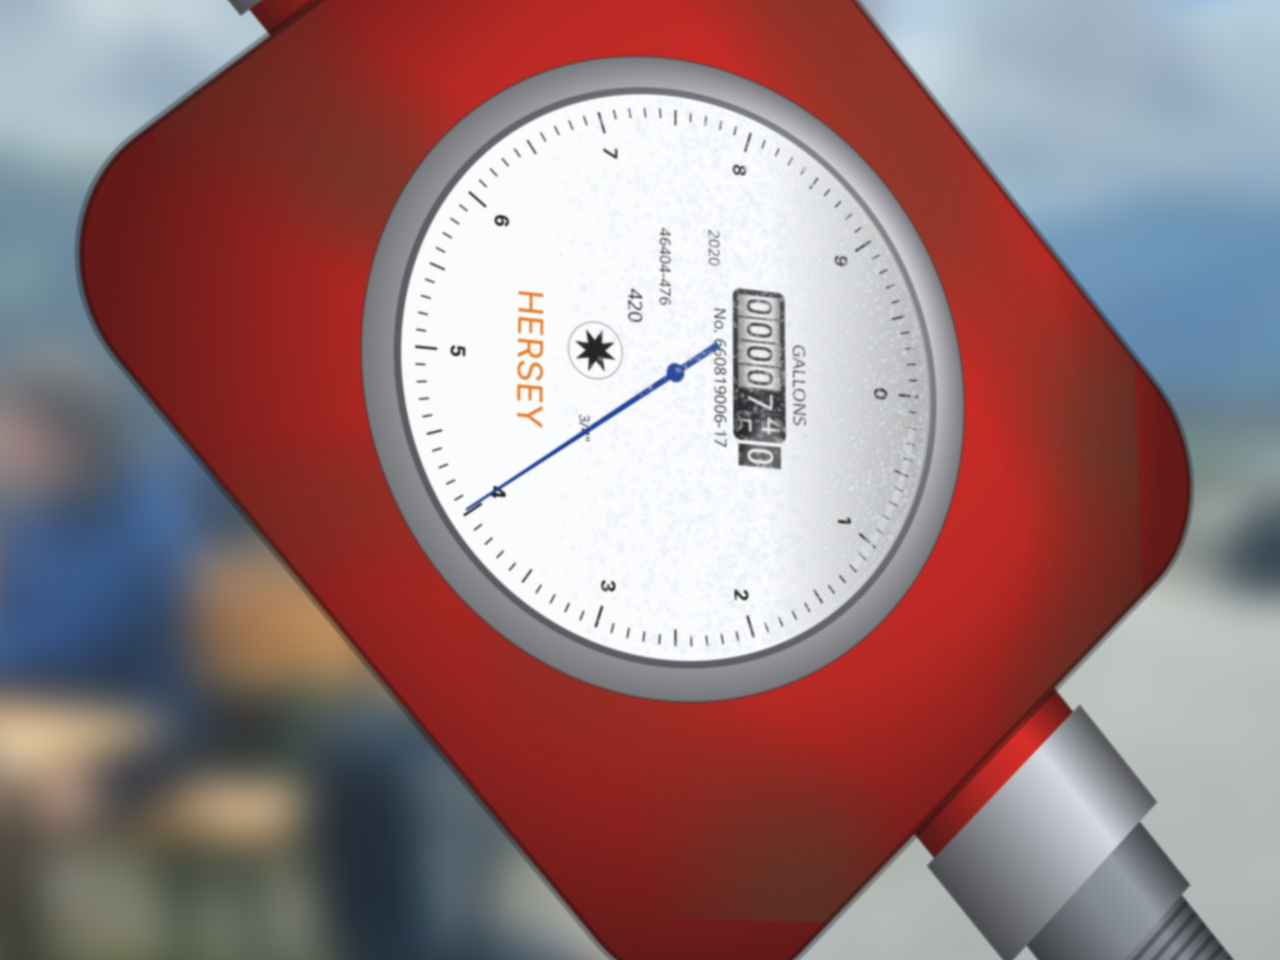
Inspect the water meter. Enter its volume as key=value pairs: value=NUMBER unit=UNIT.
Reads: value=744.0 unit=gal
